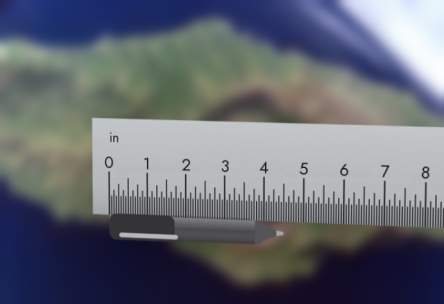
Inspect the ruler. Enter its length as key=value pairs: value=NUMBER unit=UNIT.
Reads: value=4.5 unit=in
